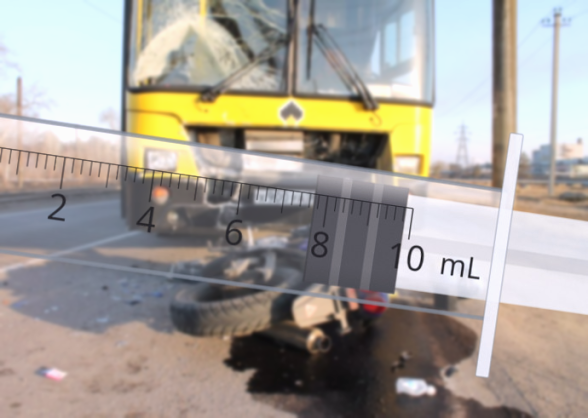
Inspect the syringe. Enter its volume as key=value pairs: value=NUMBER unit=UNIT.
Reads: value=7.7 unit=mL
